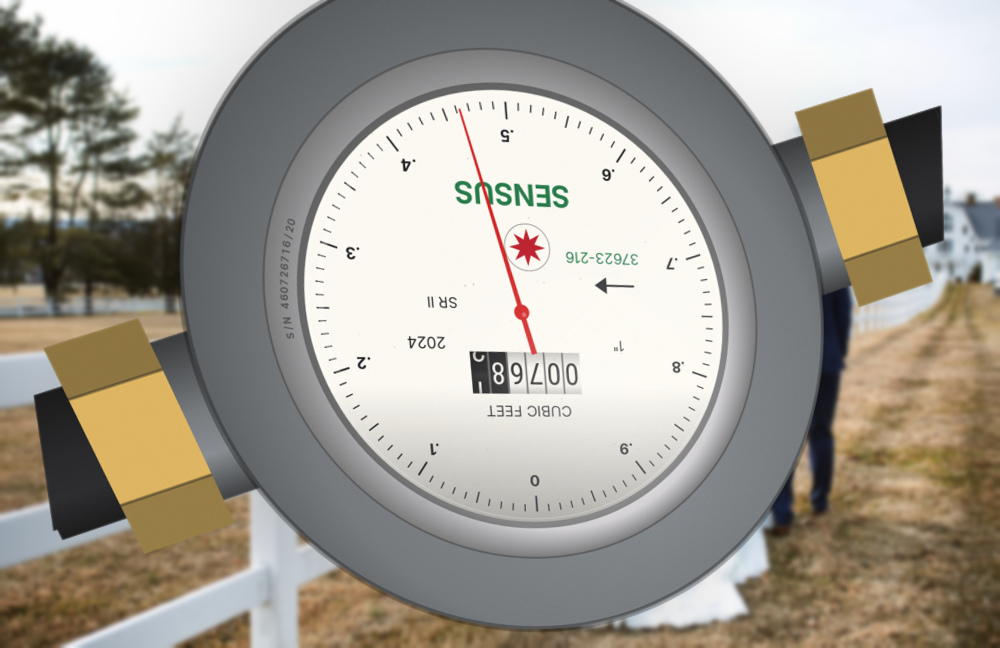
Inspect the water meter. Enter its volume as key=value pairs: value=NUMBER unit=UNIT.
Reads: value=7681.46 unit=ft³
